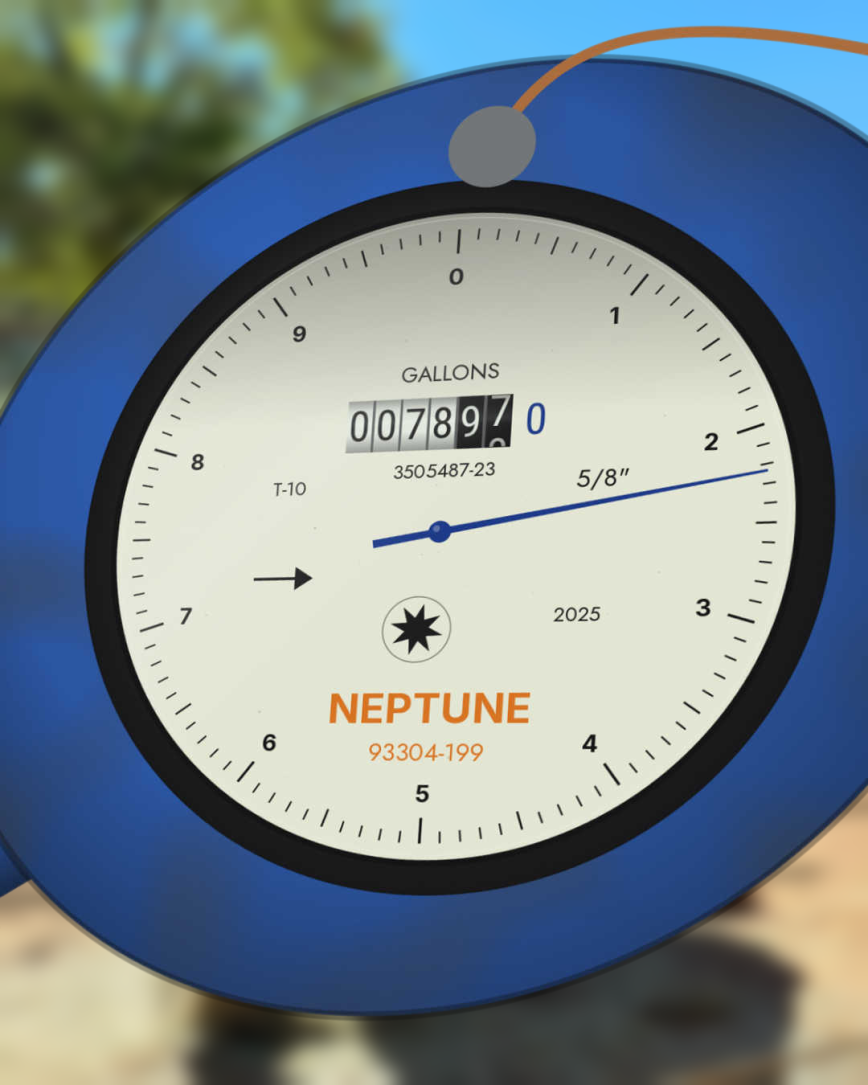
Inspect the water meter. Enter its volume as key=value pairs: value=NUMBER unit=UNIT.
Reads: value=78972.2 unit=gal
